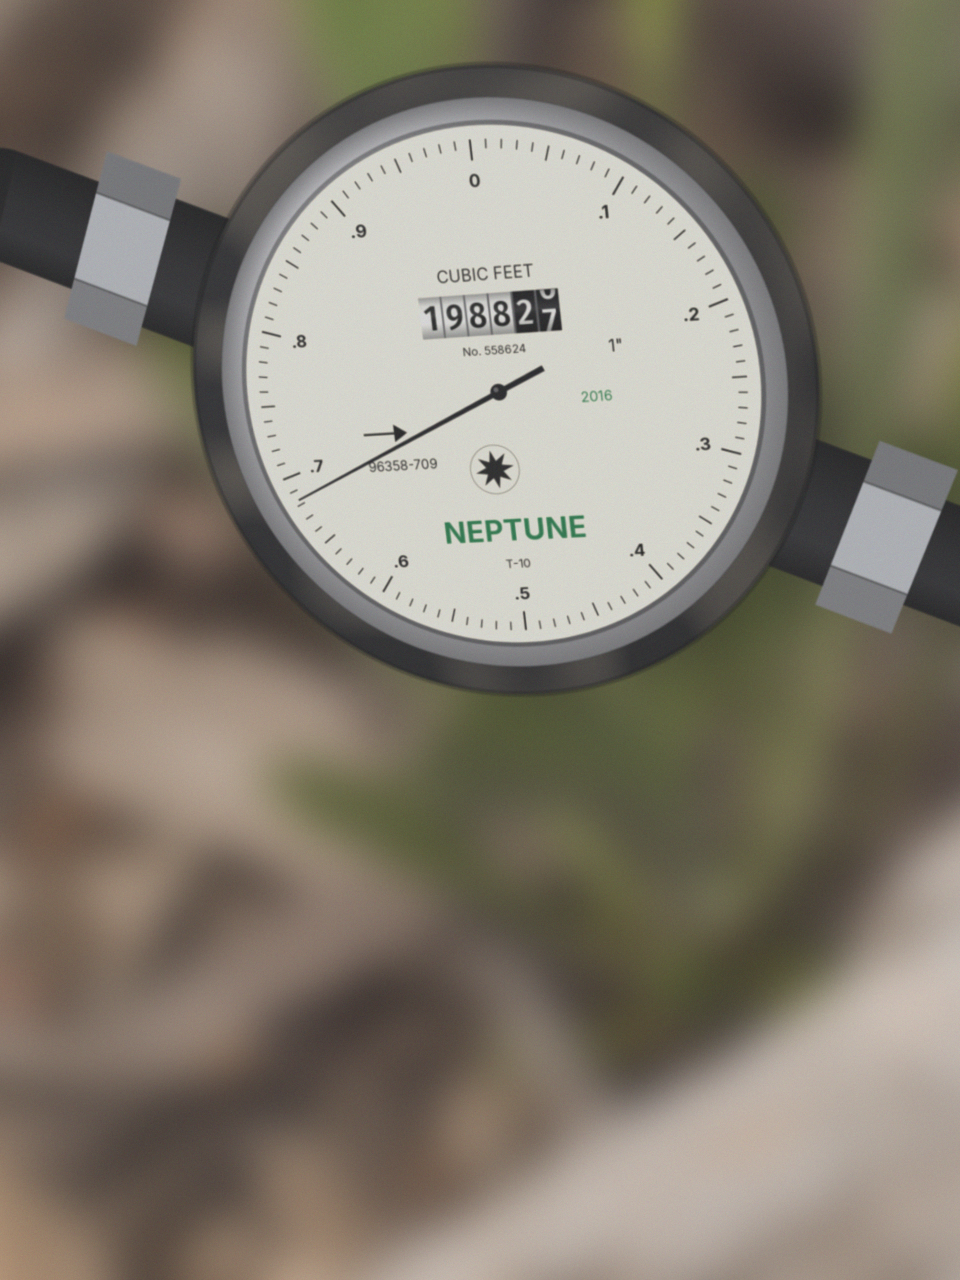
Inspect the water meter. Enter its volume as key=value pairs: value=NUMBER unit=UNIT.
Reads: value=198826.68 unit=ft³
